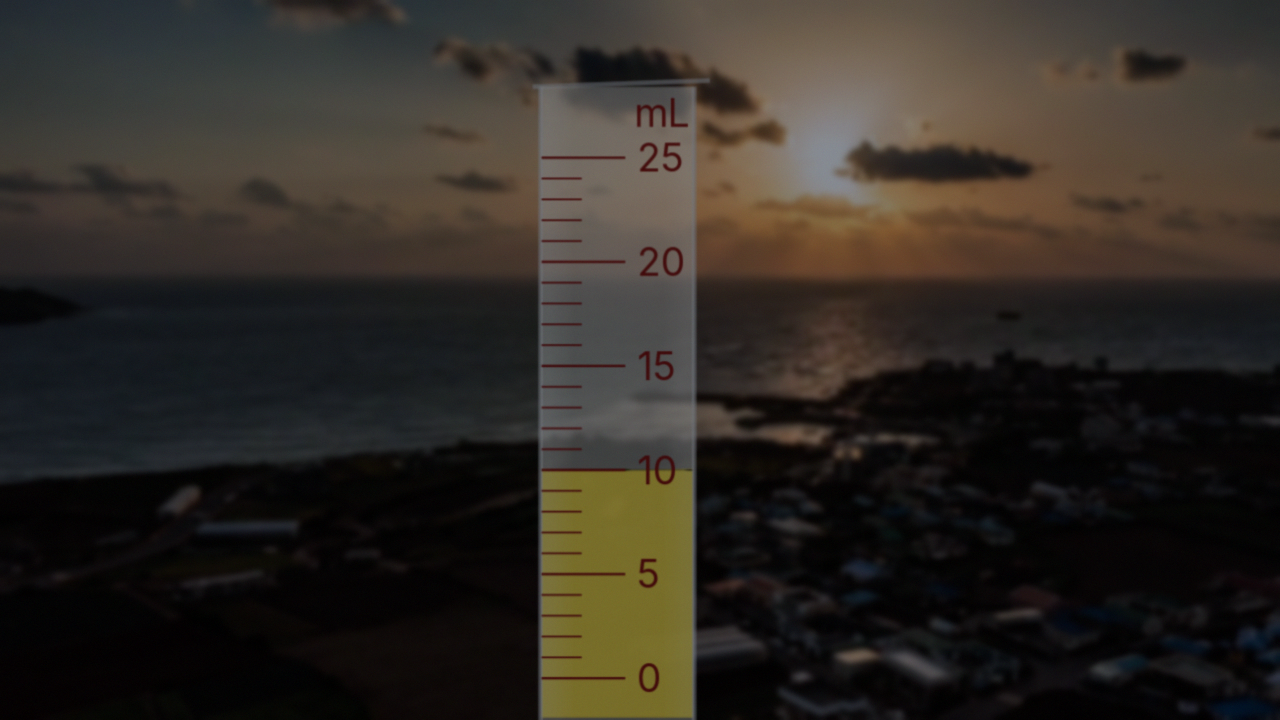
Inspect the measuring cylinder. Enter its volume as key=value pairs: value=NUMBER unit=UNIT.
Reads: value=10 unit=mL
